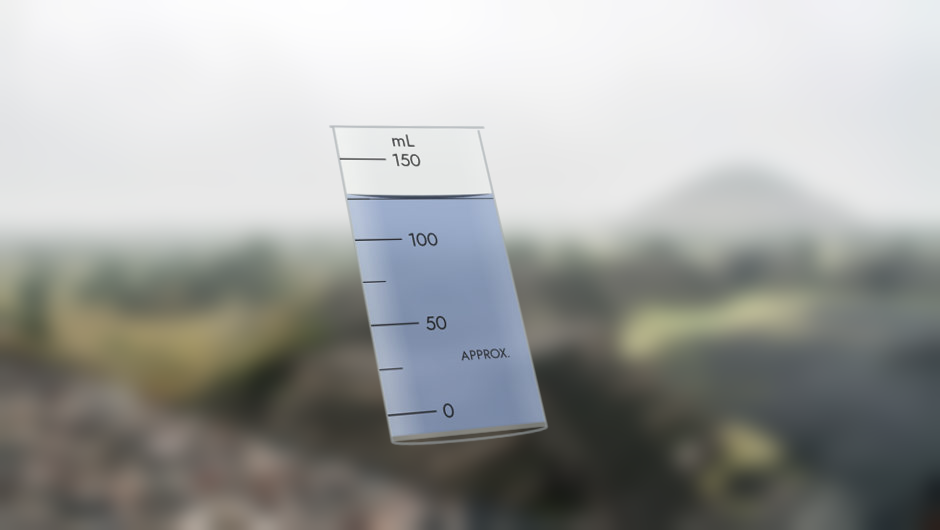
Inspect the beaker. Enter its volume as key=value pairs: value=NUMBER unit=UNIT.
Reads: value=125 unit=mL
